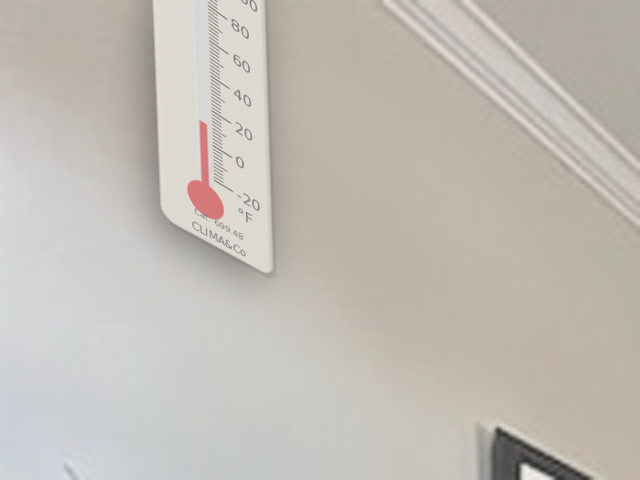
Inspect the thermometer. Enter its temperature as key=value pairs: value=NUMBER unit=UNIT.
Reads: value=10 unit=°F
